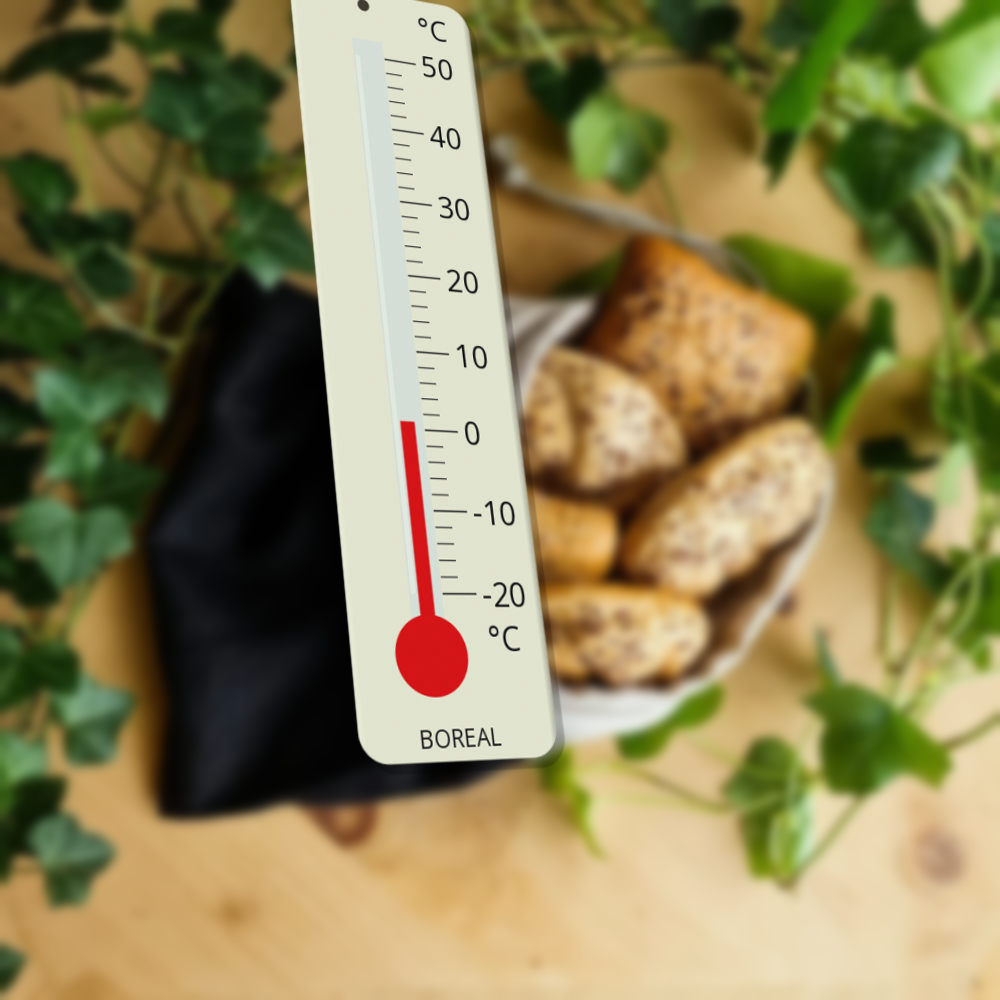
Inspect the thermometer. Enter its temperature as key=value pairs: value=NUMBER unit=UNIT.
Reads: value=1 unit=°C
